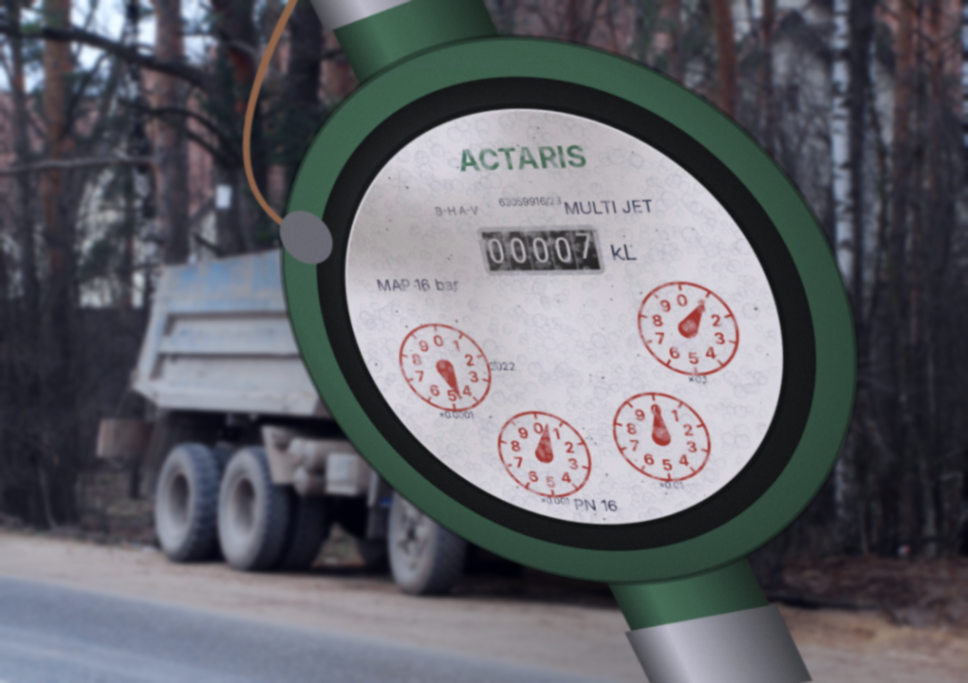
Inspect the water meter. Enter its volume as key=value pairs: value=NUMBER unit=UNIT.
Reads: value=7.1004 unit=kL
